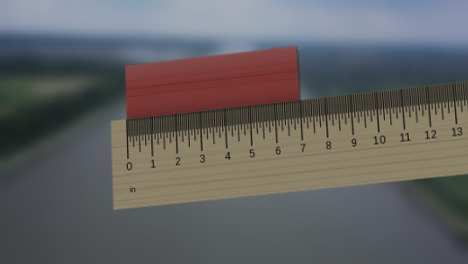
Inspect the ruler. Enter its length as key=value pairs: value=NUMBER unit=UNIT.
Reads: value=7 unit=in
